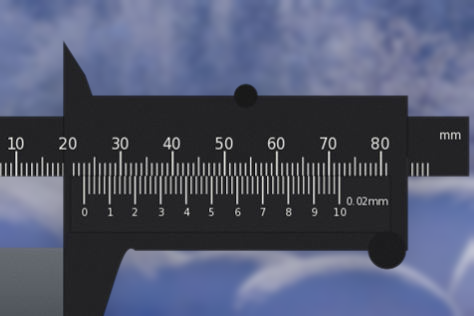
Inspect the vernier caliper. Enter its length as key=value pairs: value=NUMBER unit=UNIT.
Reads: value=23.0 unit=mm
